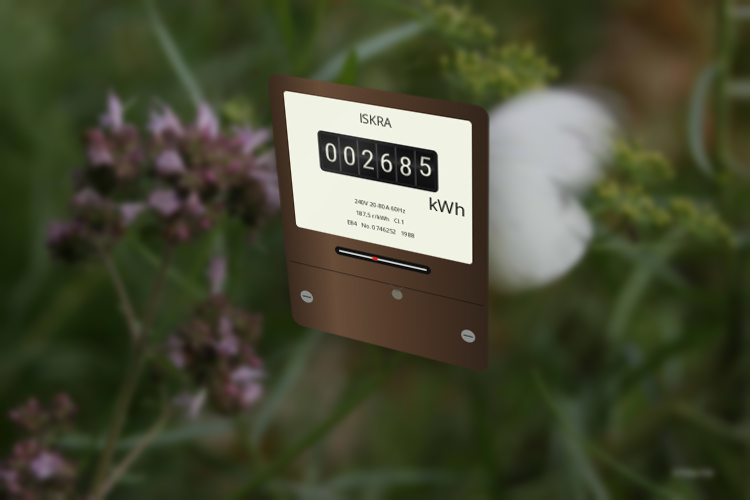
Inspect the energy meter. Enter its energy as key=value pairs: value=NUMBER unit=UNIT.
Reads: value=2685 unit=kWh
